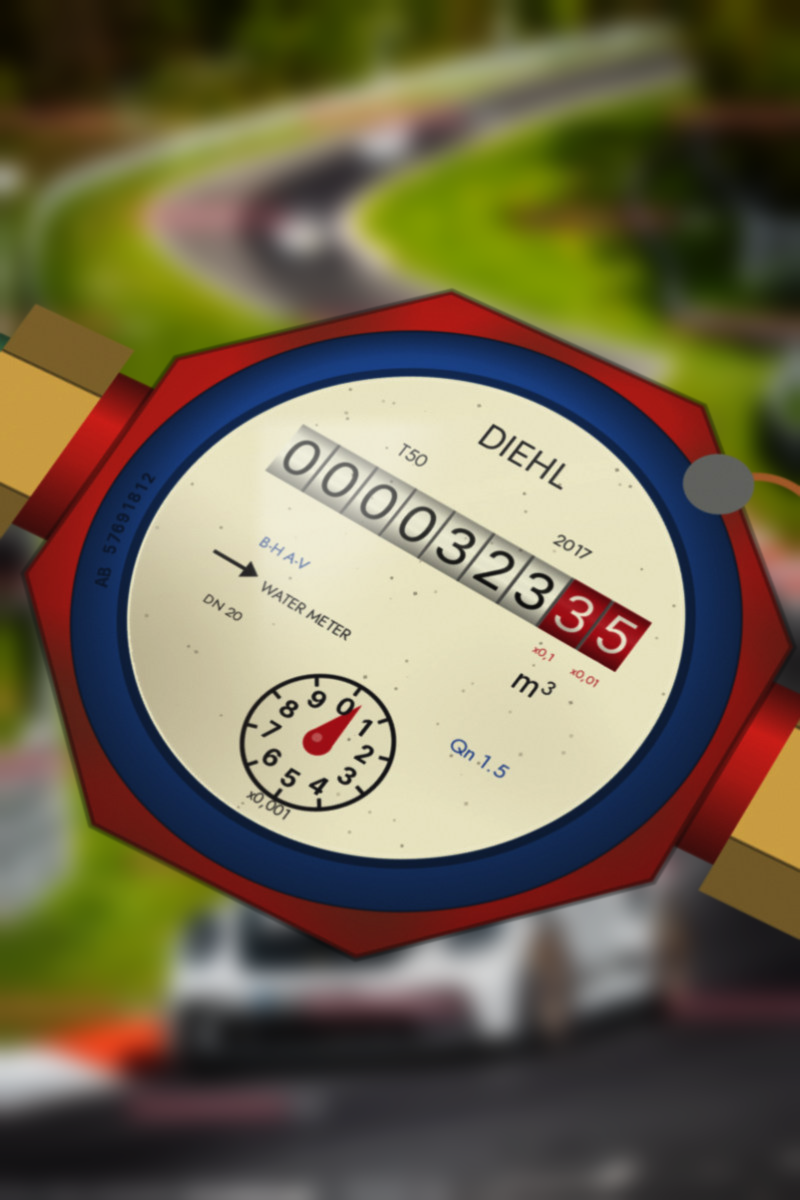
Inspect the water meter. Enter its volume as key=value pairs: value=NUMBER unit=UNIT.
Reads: value=323.350 unit=m³
